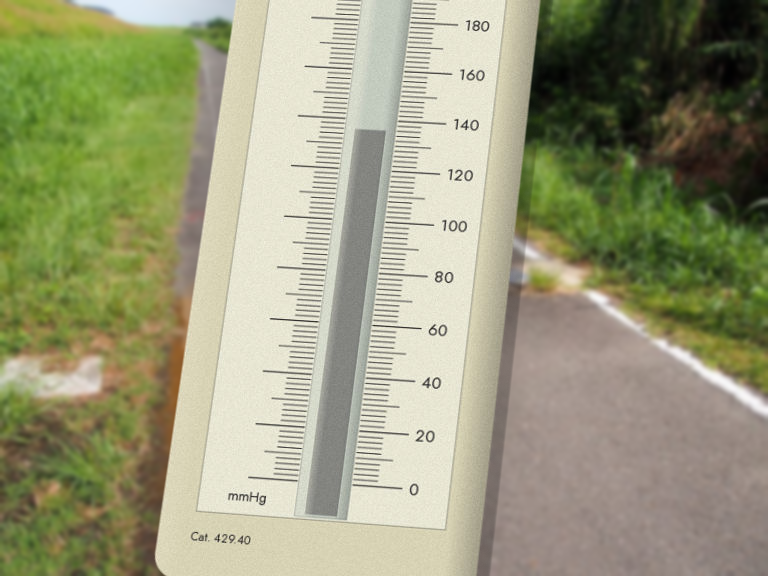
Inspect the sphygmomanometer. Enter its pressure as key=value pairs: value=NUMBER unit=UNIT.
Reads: value=136 unit=mmHg
